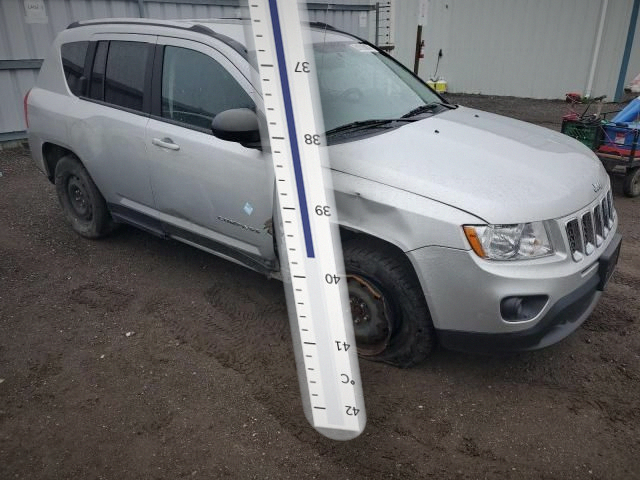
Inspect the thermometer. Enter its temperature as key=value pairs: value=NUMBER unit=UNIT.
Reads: value=39.7 unit=°C
